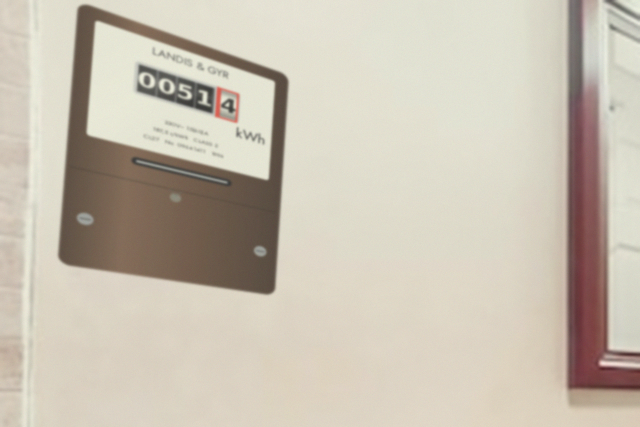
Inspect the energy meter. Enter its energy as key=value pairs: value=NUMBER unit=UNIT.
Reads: value=51.4 unit=kWh
